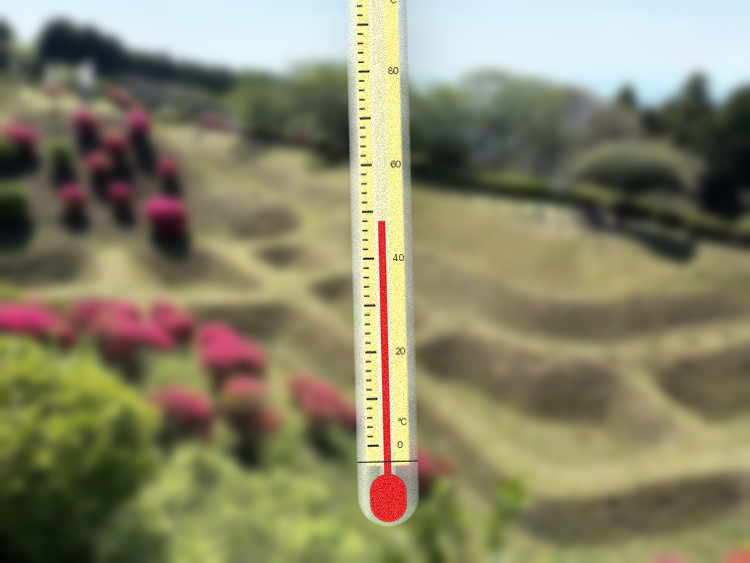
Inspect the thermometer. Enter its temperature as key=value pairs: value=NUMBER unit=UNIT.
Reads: value=48 unit=°C
